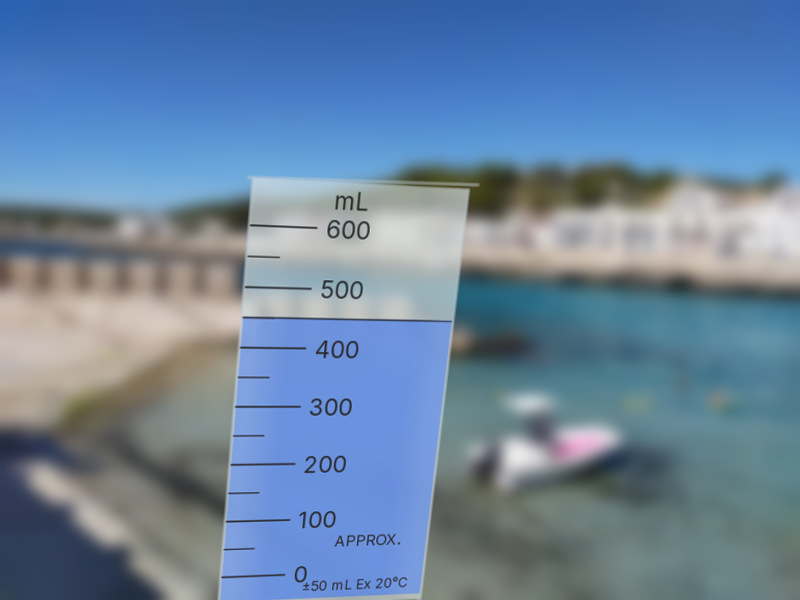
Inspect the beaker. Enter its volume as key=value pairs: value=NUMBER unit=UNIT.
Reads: value=450 unit=mL
